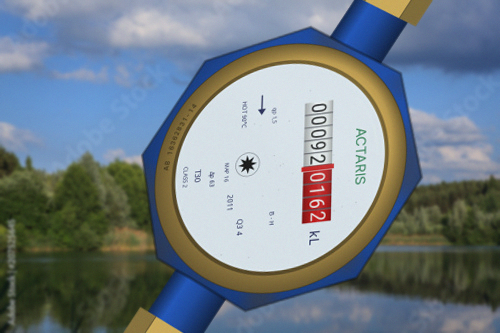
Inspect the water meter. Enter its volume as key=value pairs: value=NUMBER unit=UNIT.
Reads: value=92.0162 unit=kL
